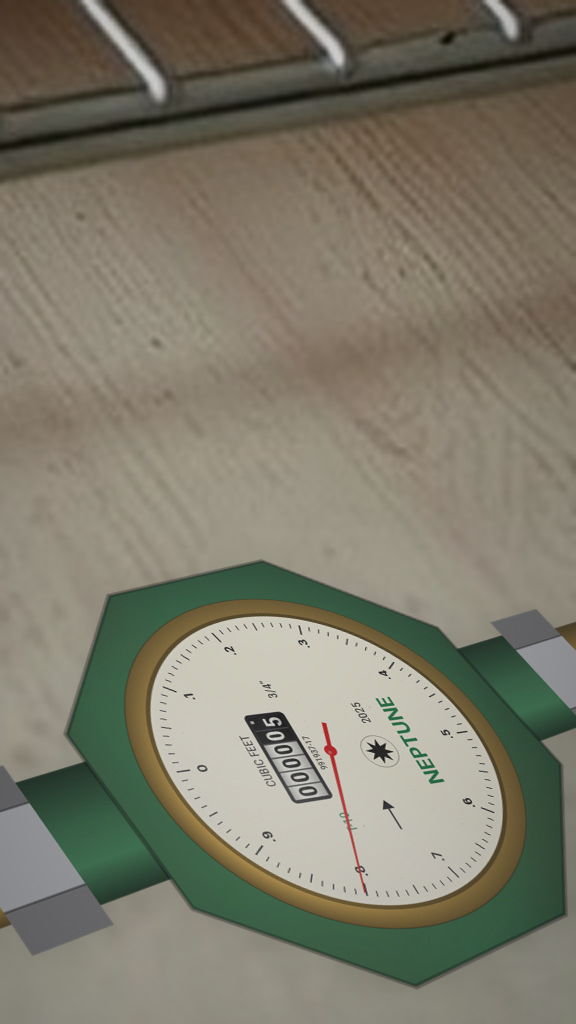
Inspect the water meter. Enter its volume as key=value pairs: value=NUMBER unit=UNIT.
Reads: value=4.80 unit=ft³
